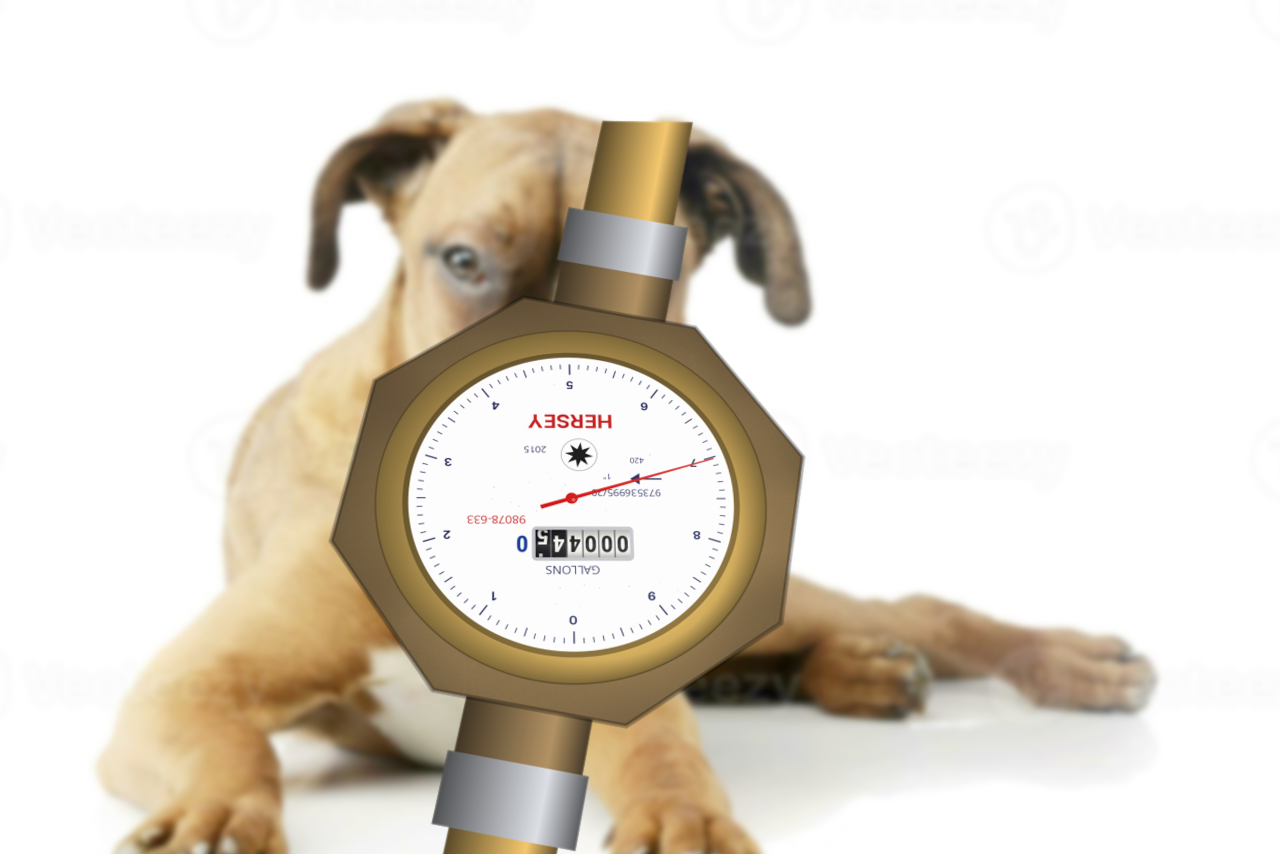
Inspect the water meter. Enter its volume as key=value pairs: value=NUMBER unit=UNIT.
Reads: value=4447.0 unit=gal
